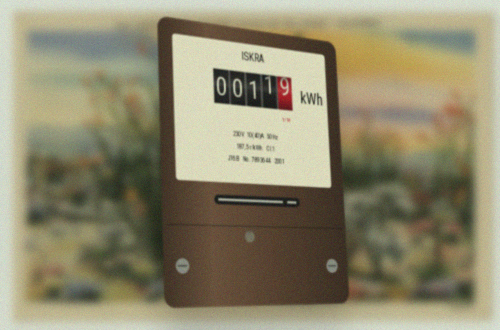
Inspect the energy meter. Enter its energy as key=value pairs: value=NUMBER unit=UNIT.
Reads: value=11.9 unit=kWh
